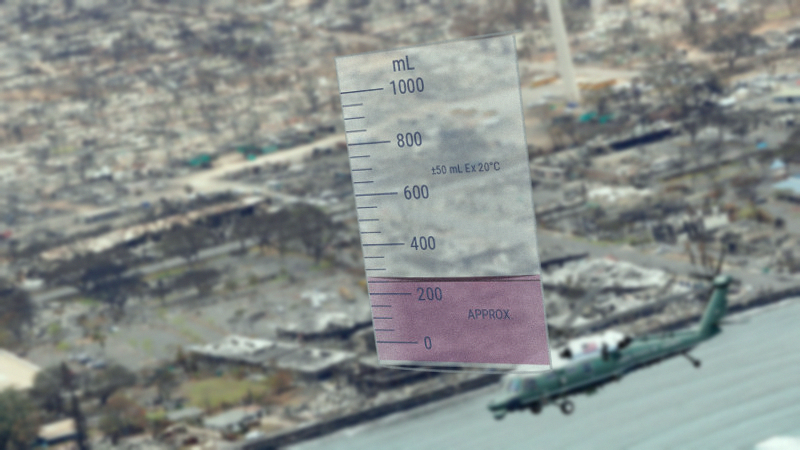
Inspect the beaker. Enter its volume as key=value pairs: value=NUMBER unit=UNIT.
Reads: value=250 unit=mL
